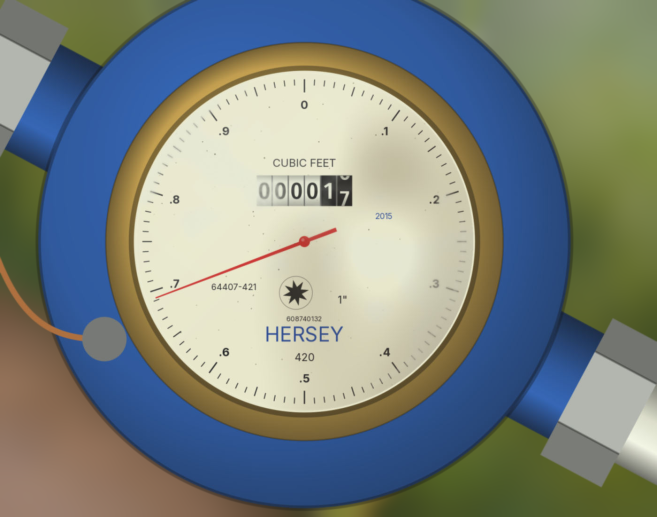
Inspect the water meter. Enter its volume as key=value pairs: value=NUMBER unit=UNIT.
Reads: value=16.69 unit=ft³
